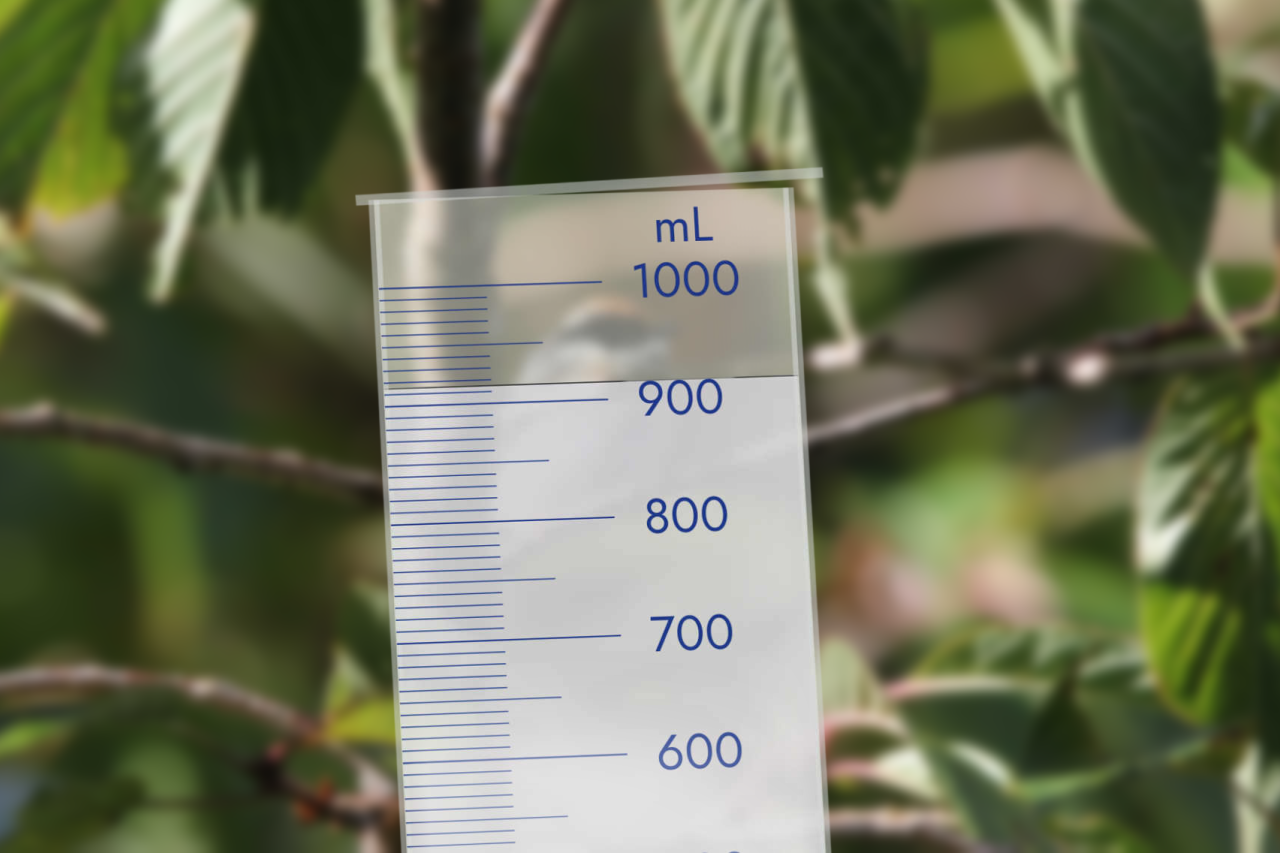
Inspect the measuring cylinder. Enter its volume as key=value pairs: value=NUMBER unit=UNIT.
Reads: value=915 unit=mL
